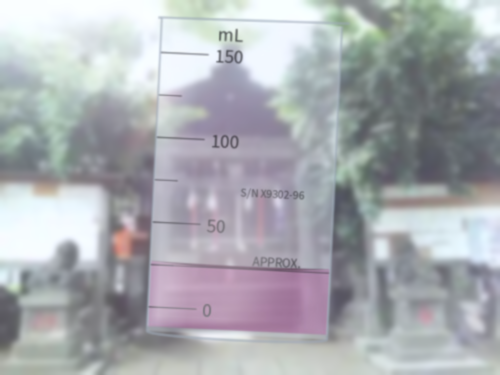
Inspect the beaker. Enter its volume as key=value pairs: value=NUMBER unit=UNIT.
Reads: value=25 unit=mL
